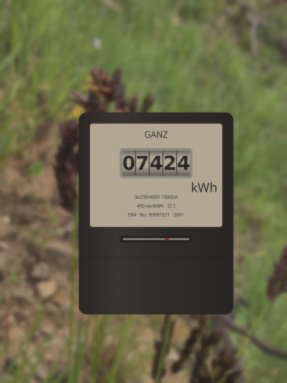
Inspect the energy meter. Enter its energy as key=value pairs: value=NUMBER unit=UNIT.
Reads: value=7424 unit=kWh
